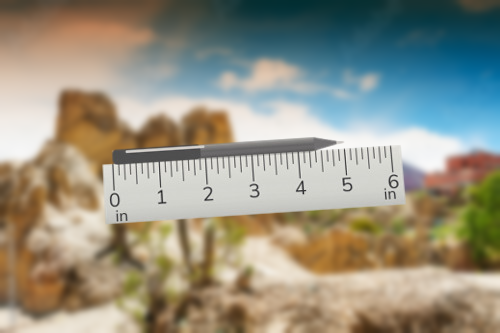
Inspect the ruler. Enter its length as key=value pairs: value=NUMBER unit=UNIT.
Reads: value=5 unit=in
